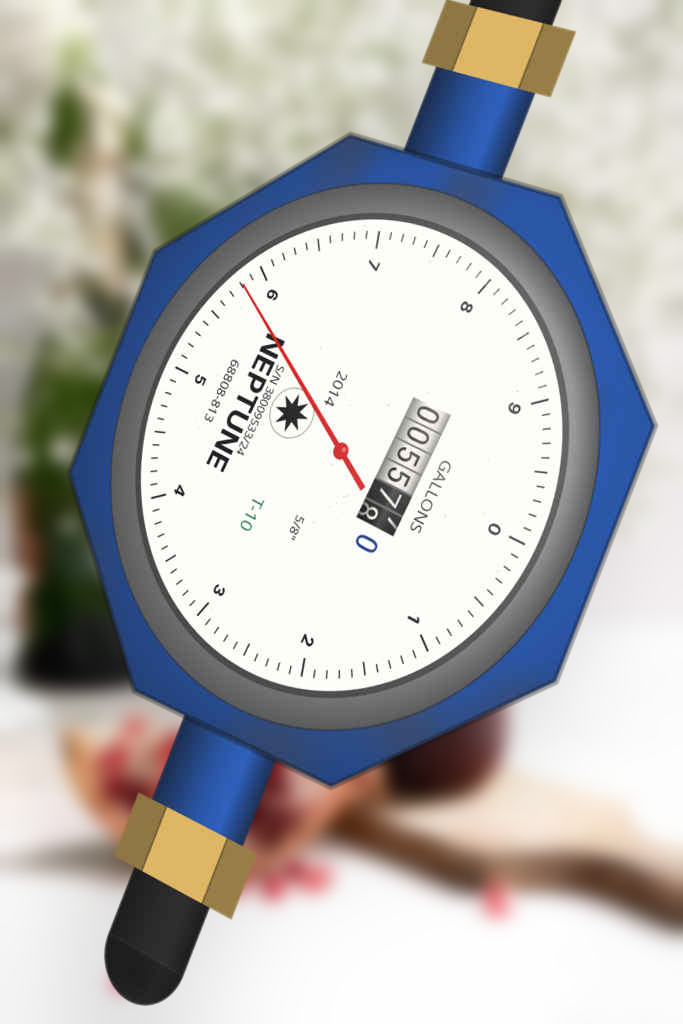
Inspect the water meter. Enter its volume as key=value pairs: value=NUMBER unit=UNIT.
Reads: value=55775.8 unit=gal
